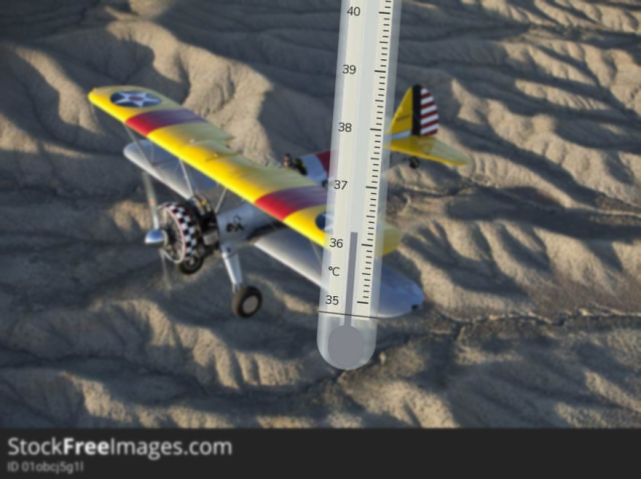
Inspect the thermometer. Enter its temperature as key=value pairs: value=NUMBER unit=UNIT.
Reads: value=36.2 unit=°C
